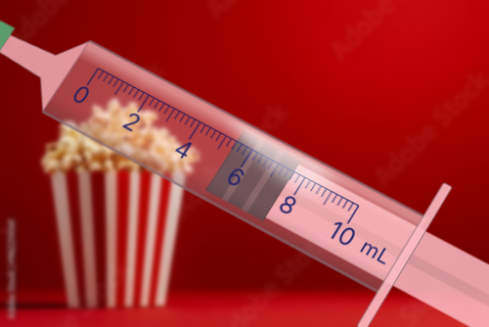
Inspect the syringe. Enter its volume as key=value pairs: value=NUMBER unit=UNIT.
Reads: value=5.4 unit=mL
